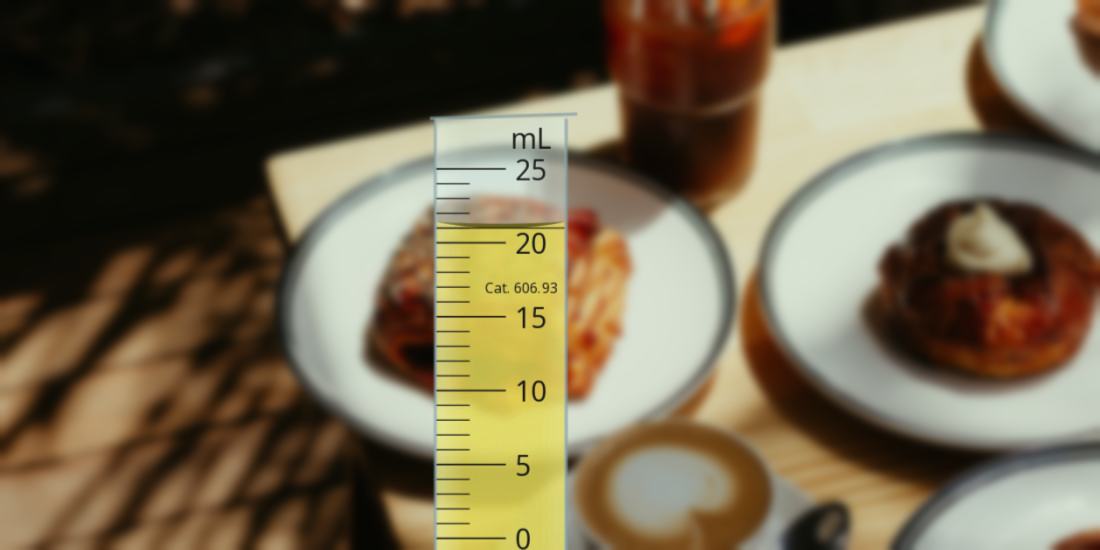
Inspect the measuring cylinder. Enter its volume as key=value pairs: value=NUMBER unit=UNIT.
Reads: value=21 unit=mL
